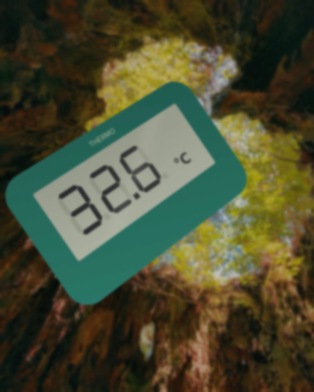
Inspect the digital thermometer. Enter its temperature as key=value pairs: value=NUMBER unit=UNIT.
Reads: value=32.6 unit=°C
